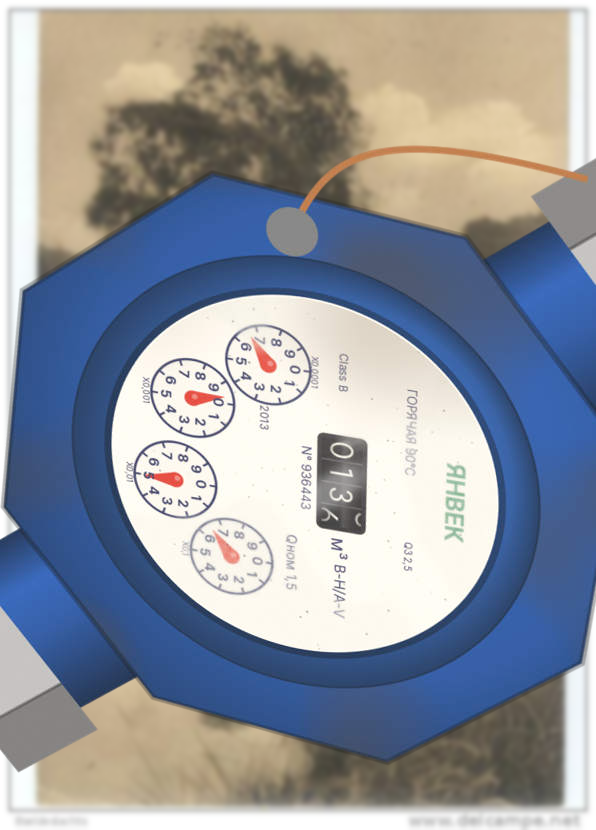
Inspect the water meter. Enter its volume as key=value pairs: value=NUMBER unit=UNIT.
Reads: value=135.6496 unit=m³
